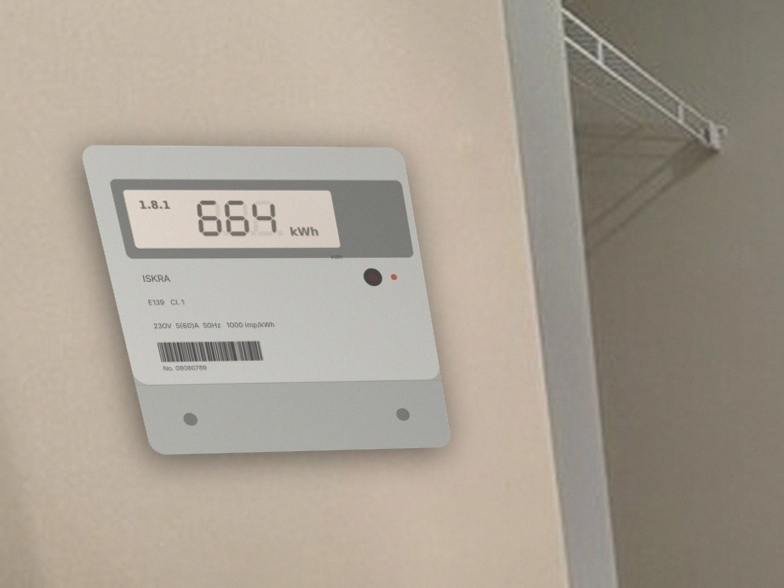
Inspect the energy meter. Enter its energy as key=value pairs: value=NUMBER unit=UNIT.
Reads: value=664 unit=kWh
